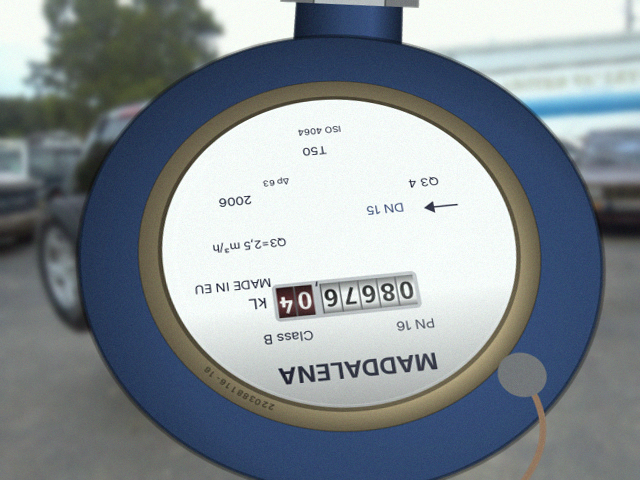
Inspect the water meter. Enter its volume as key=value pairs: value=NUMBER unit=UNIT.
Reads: value=8676.04 unit=kL
